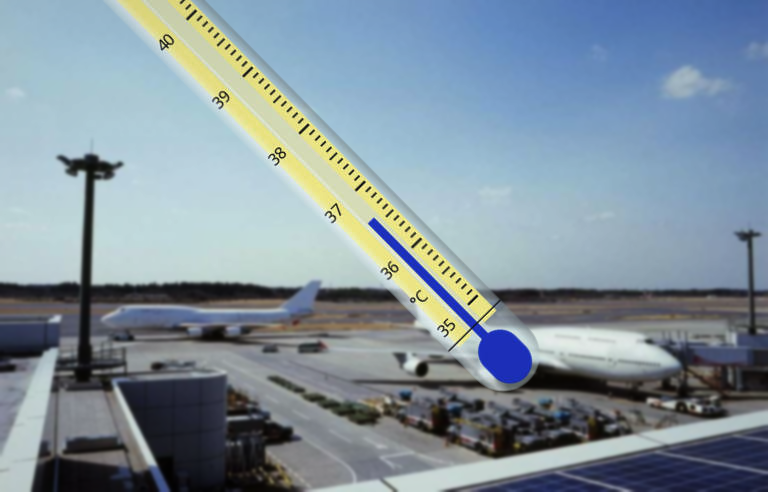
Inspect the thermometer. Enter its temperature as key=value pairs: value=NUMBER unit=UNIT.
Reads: value=36.6 unit=°C
